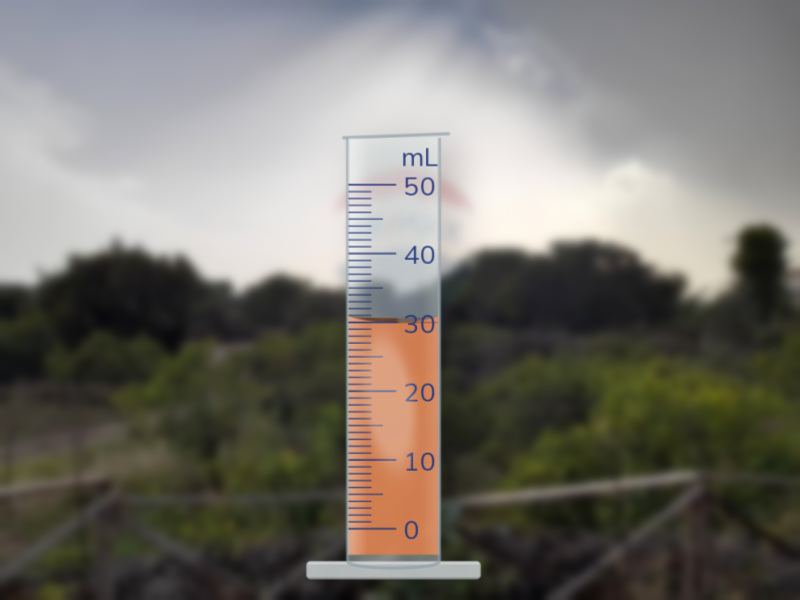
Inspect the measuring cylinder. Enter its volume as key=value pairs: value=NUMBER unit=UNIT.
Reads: value=30 unit=mL
